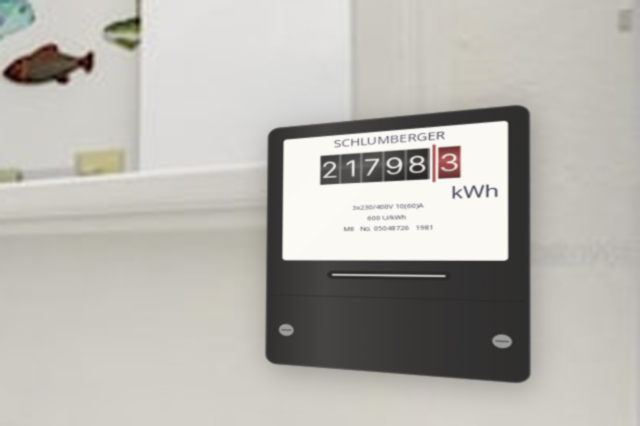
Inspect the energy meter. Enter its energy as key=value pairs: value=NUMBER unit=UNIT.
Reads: value=21798.3 unit=kWh
